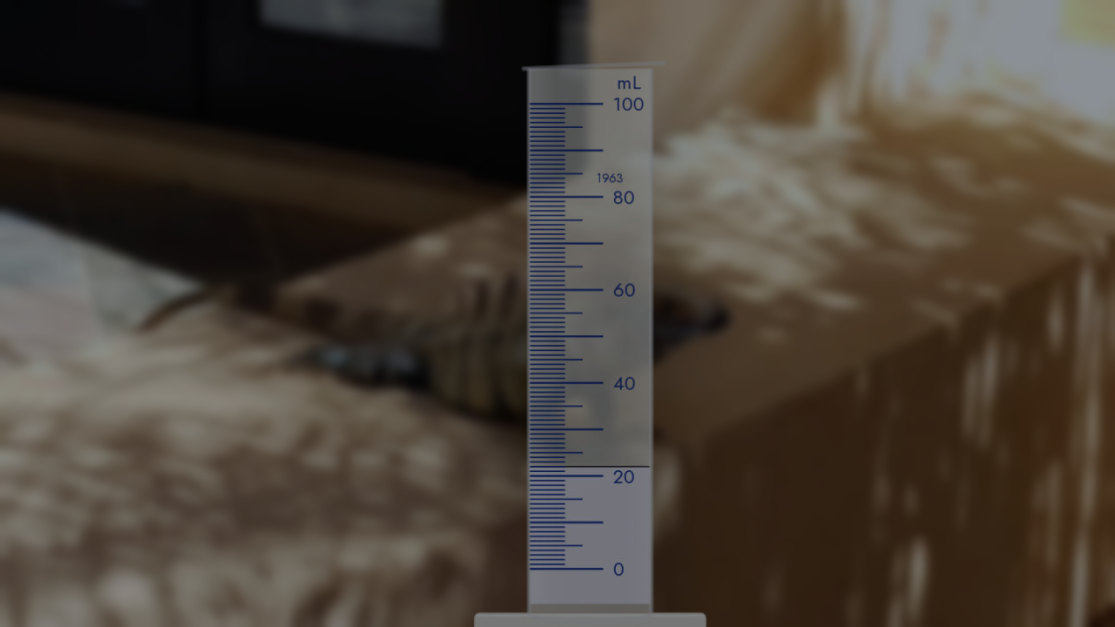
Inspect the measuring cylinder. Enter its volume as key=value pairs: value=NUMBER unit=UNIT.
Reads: value=22 unit=mL
